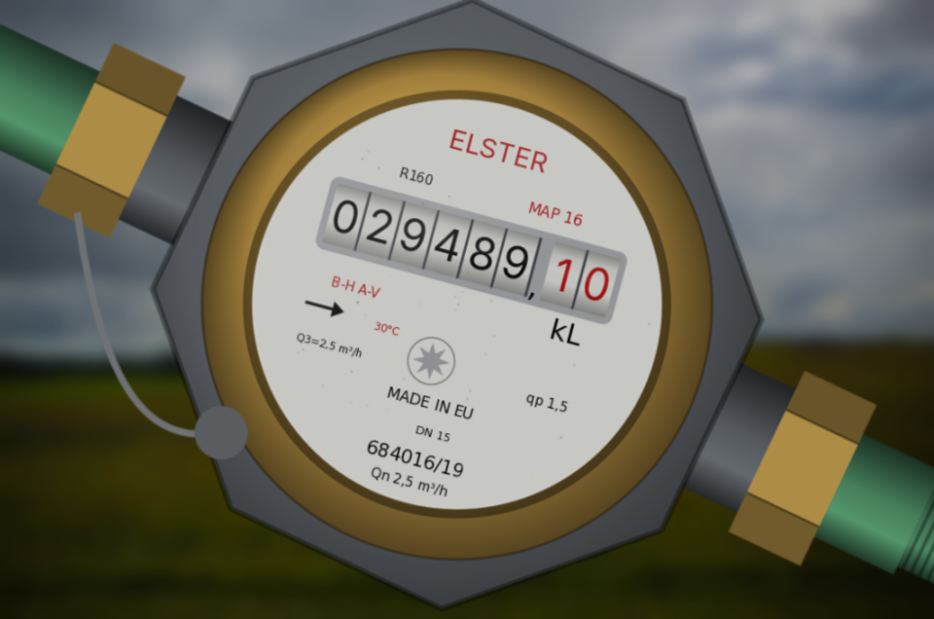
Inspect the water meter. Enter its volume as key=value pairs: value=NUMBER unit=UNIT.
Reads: value=29489.10 unit=kL
